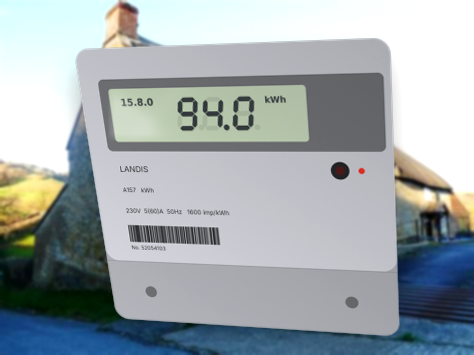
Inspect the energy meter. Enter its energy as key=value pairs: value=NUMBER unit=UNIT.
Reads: value=94.0 unit=kWh
